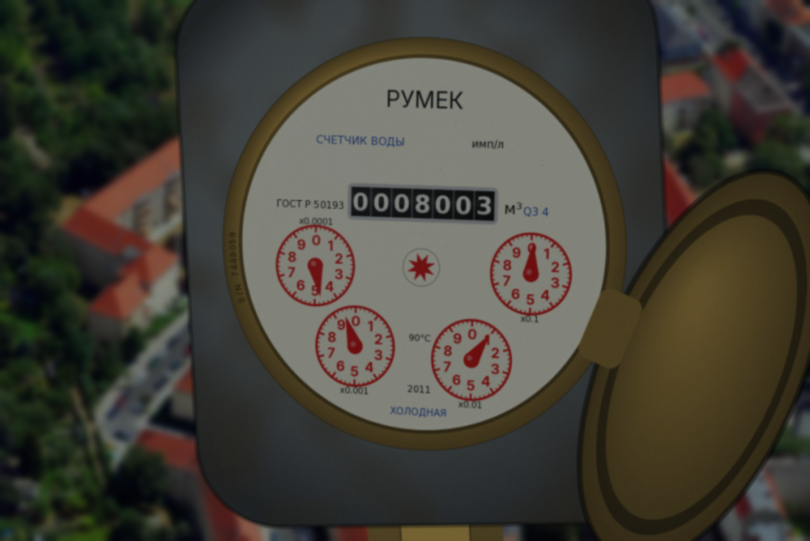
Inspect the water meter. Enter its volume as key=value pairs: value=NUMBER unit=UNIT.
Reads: value=8003.0094 unit=m³
